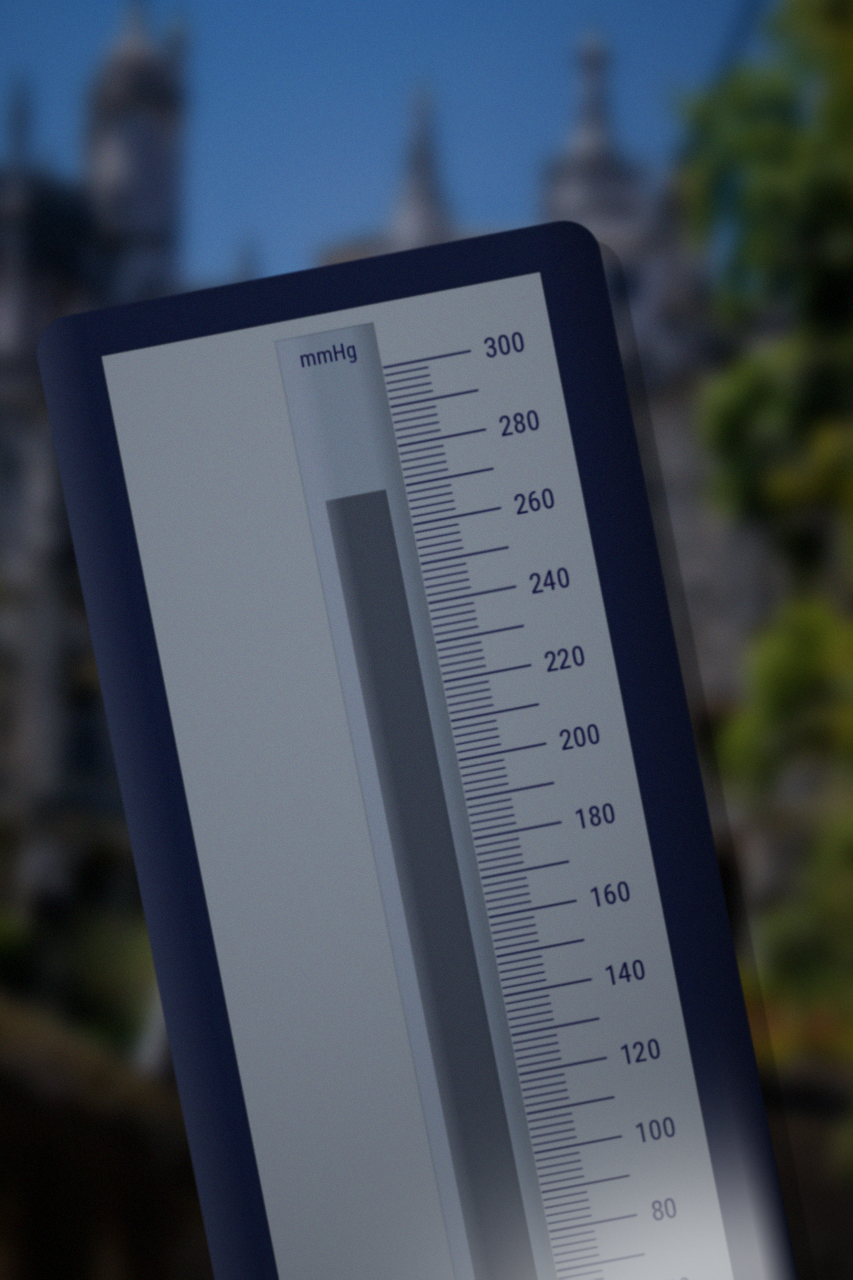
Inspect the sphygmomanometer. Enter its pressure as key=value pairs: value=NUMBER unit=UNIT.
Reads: value=270 unit=mmHg
